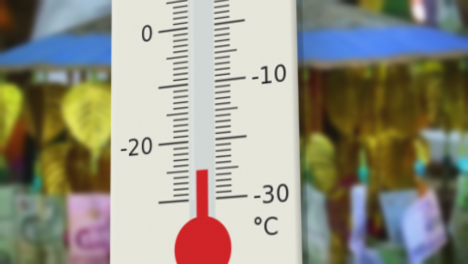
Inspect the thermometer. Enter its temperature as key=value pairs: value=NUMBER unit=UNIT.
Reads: value=-25 unit=°C
